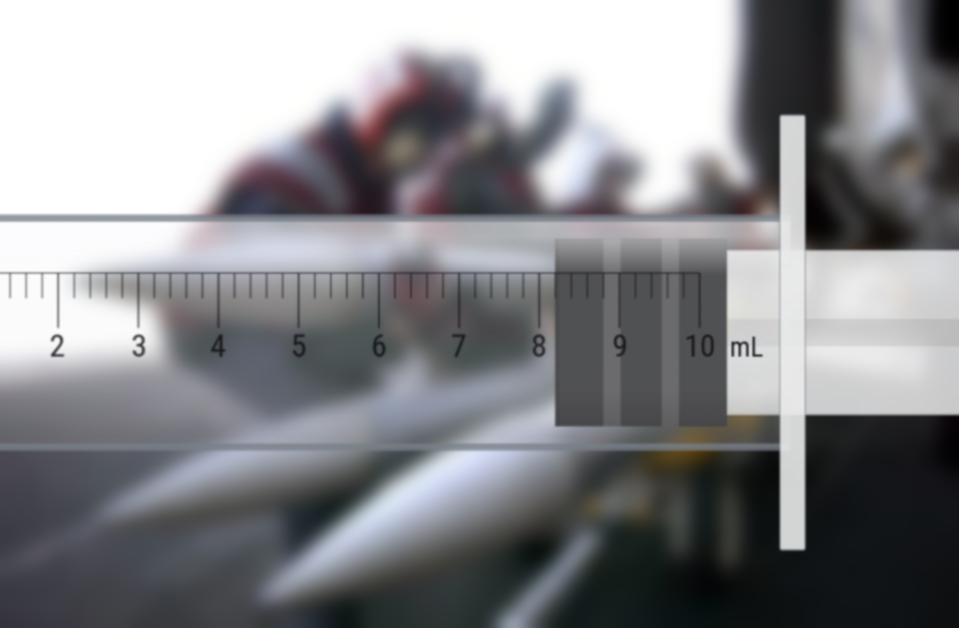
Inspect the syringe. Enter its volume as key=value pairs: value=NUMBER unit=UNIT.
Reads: value=8.2 unit=mL
